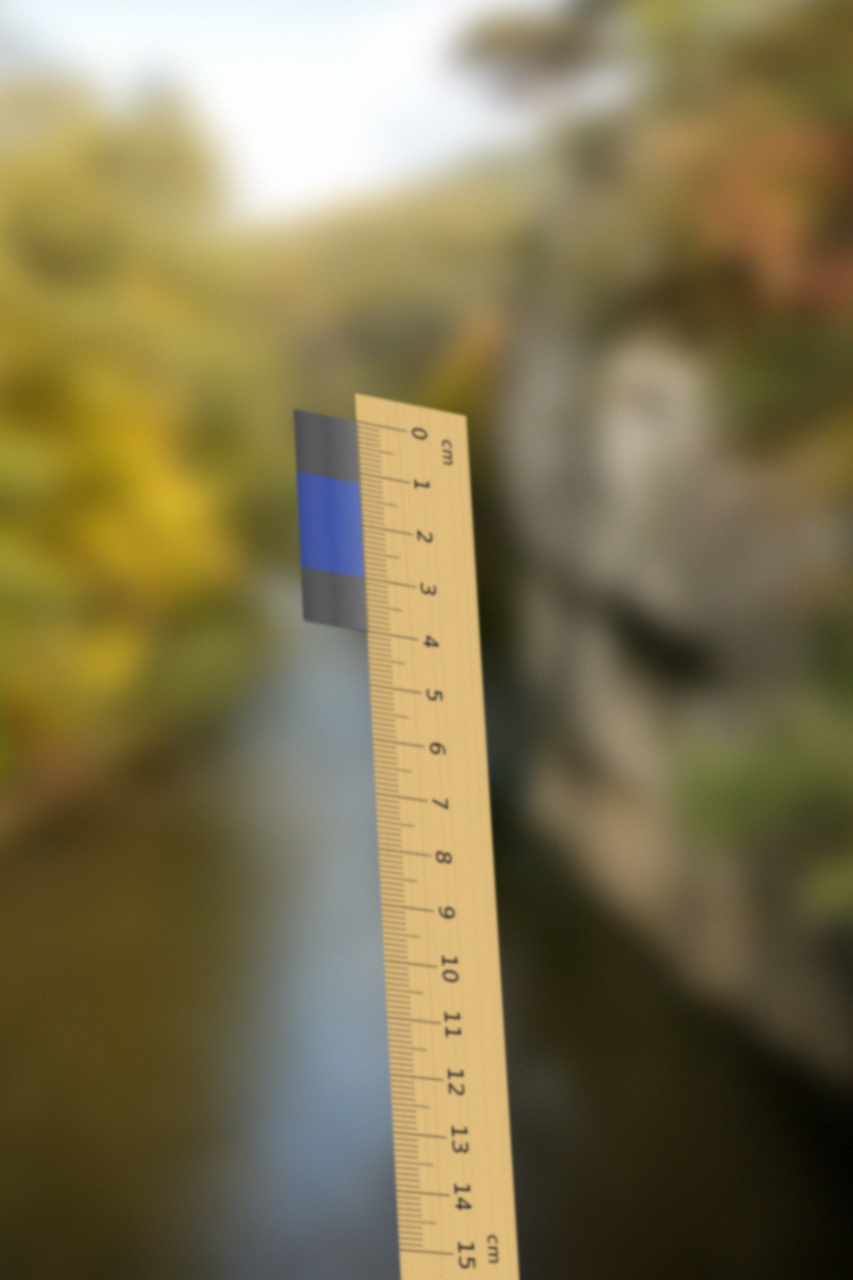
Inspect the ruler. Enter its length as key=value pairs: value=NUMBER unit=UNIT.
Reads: value=4 unit=cm
